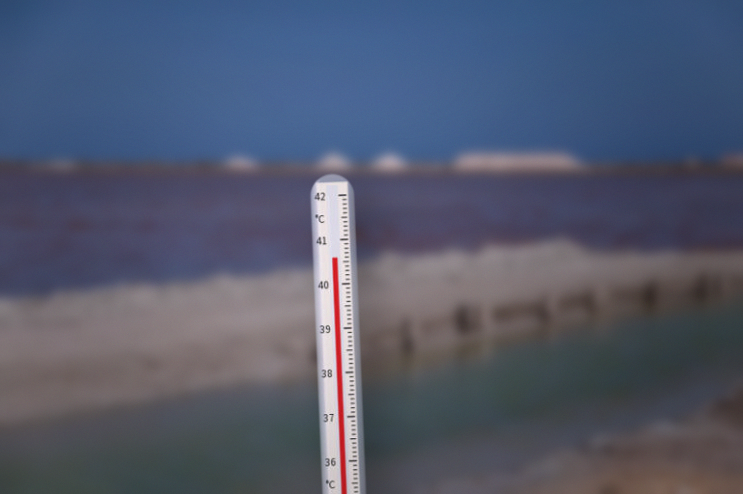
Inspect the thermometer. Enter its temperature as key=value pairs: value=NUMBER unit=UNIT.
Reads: value=40.6 unit=°C
